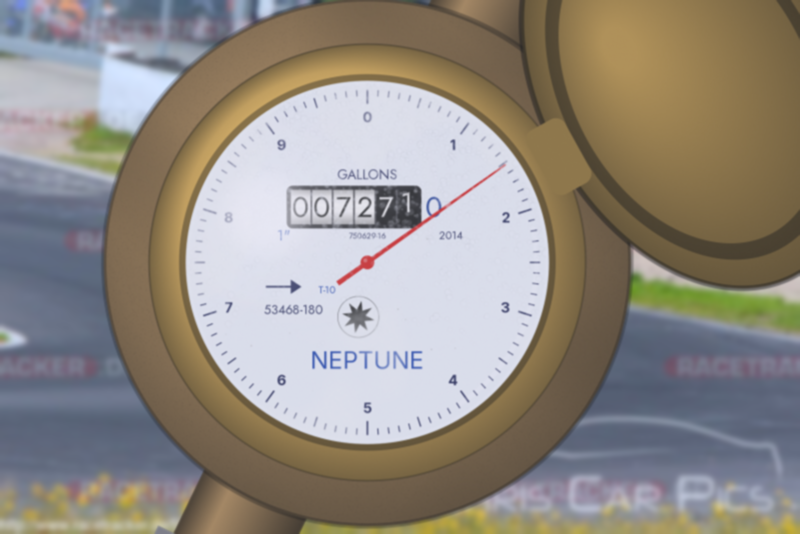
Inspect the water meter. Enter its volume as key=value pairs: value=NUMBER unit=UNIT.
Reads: value=72711.5 unit=gal
